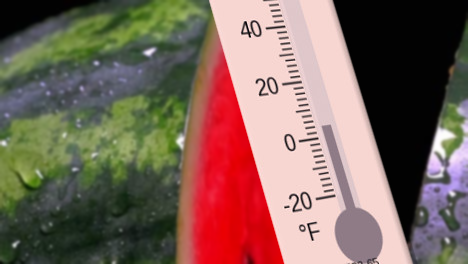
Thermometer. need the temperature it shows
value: 4 °F
